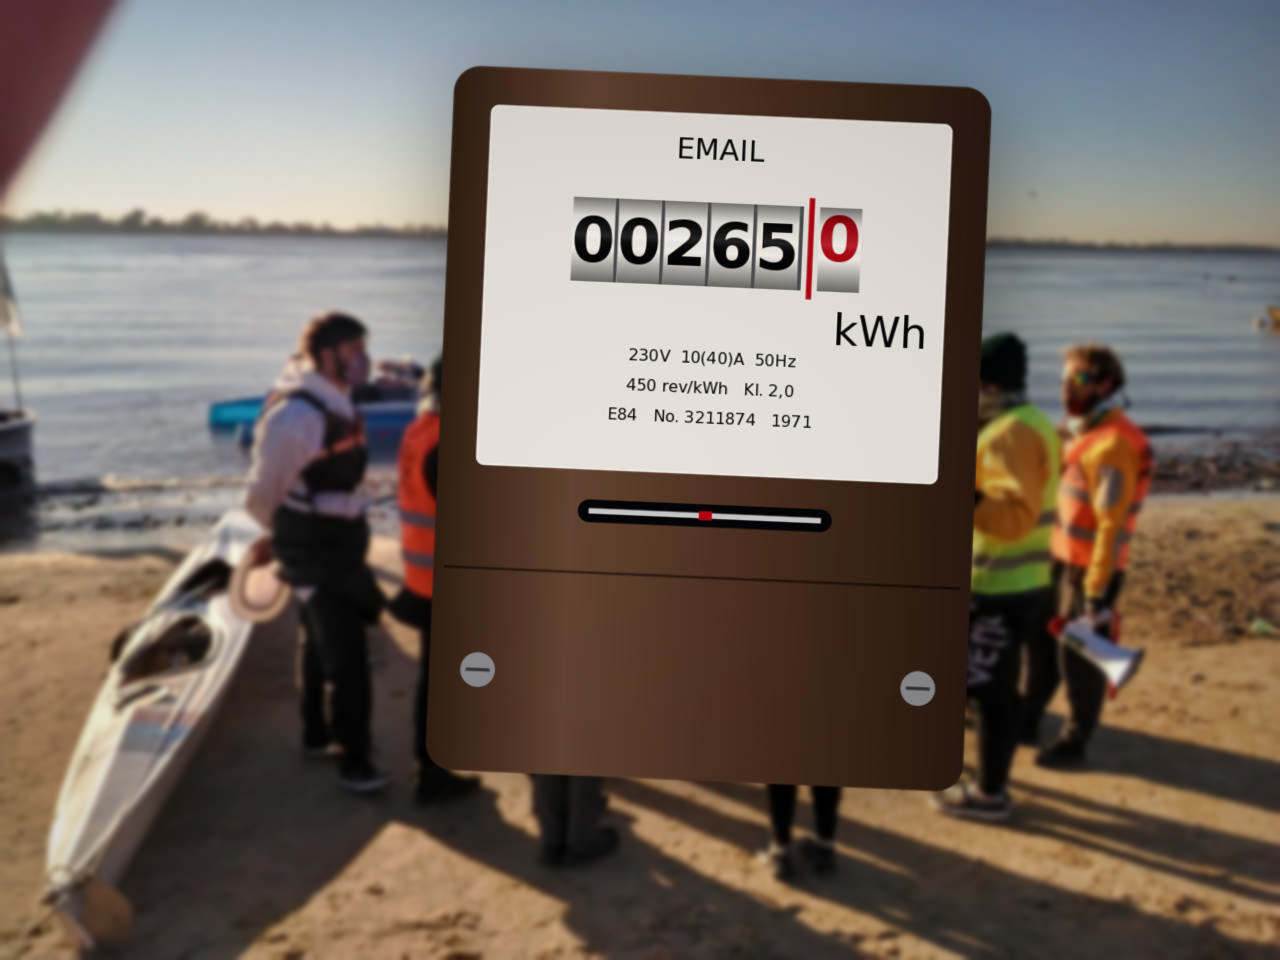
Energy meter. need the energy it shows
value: 265.0 kWh
